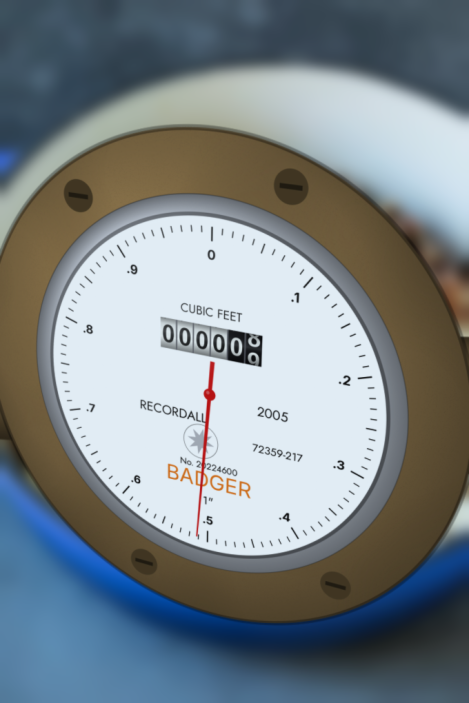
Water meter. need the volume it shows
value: 8.51 ft³
